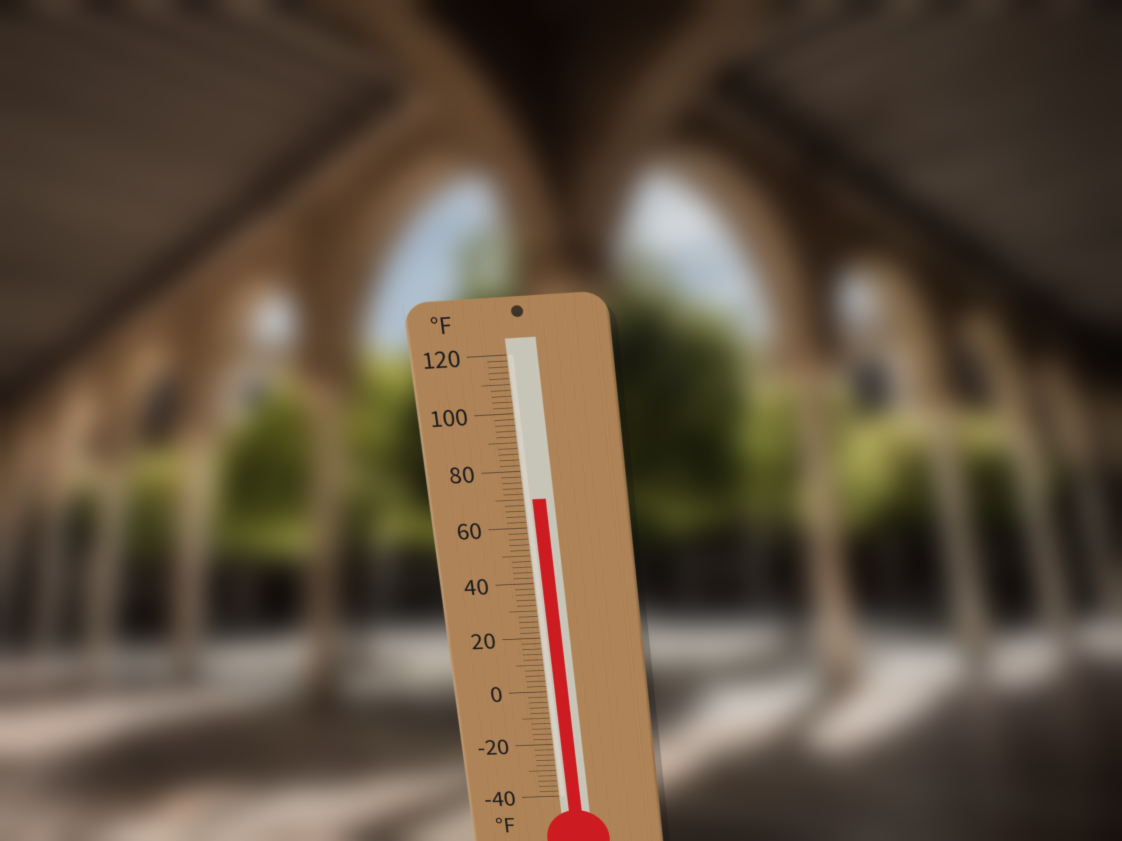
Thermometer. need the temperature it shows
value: 70 °F
